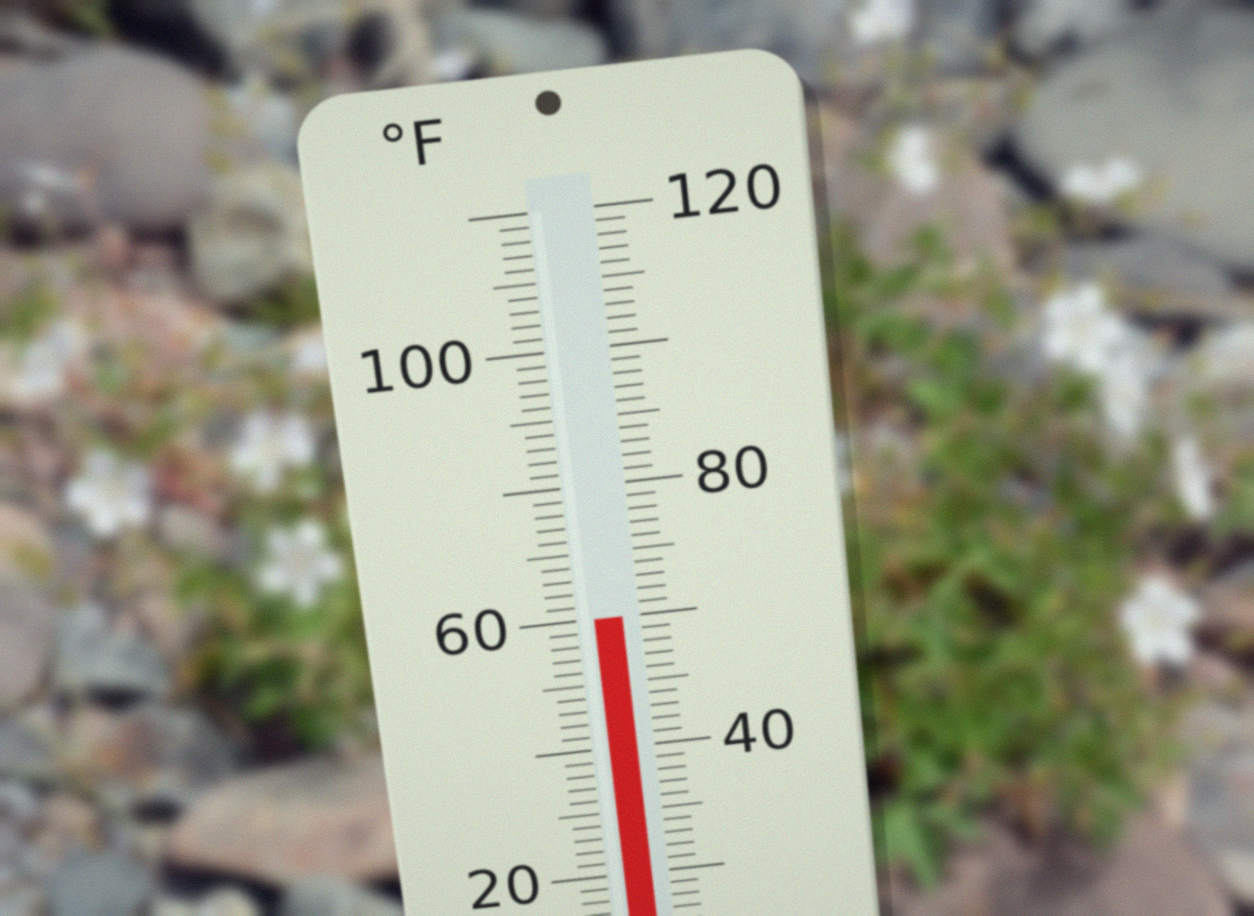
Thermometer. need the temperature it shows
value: 60 °F
